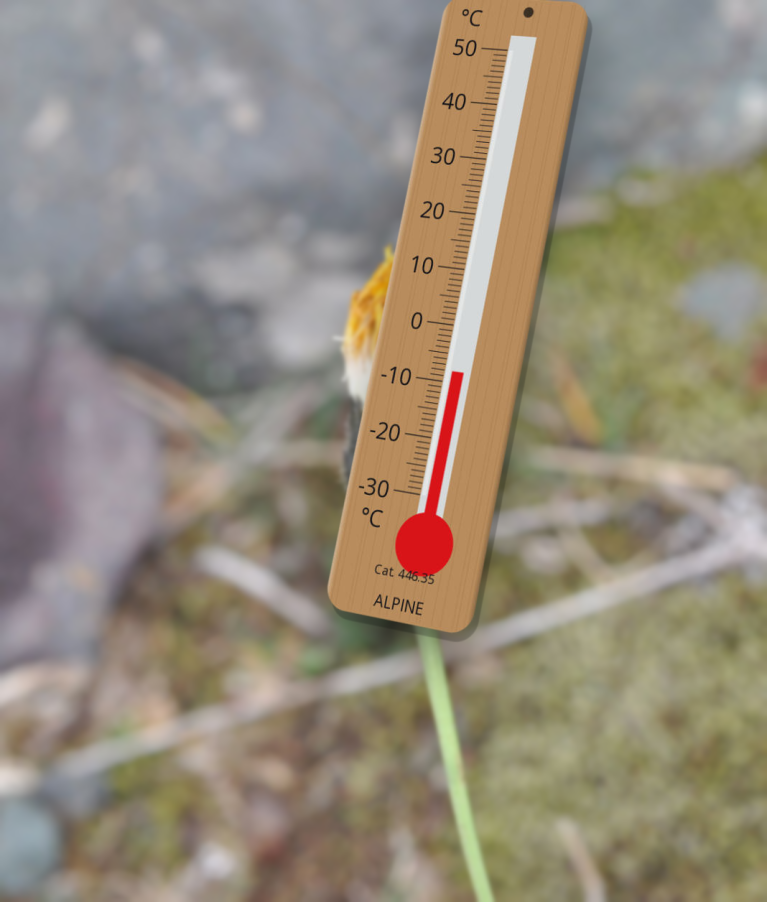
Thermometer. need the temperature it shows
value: -8 °C
